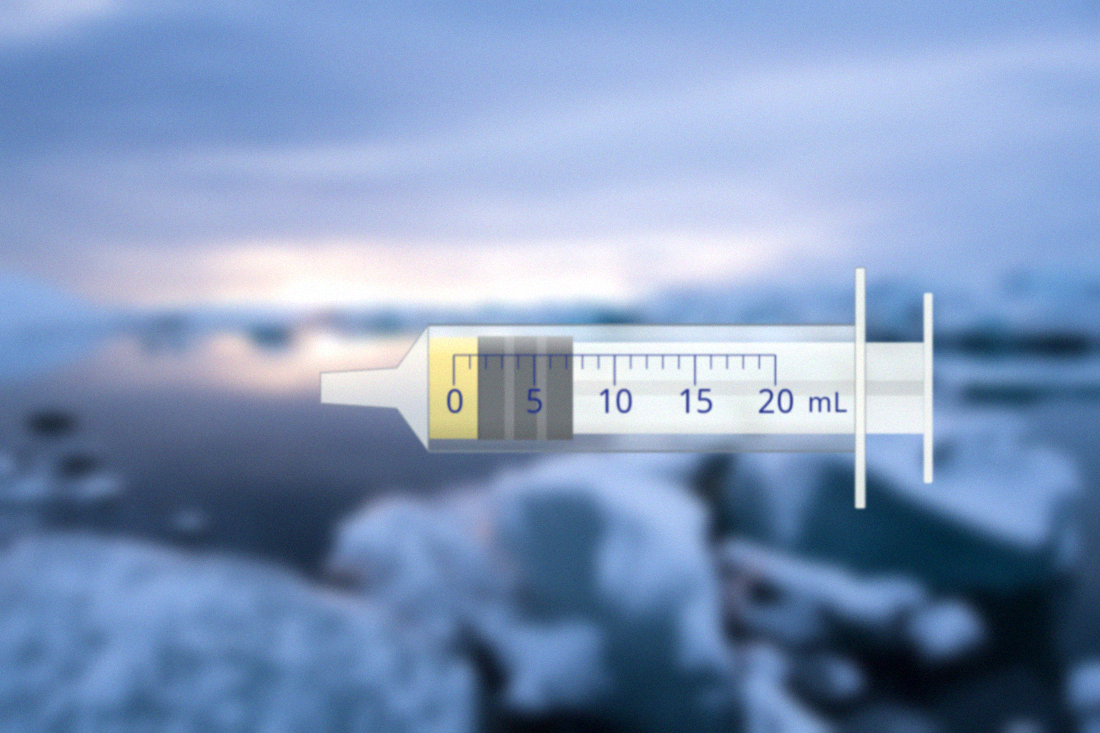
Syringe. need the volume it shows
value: 1.5 mL
